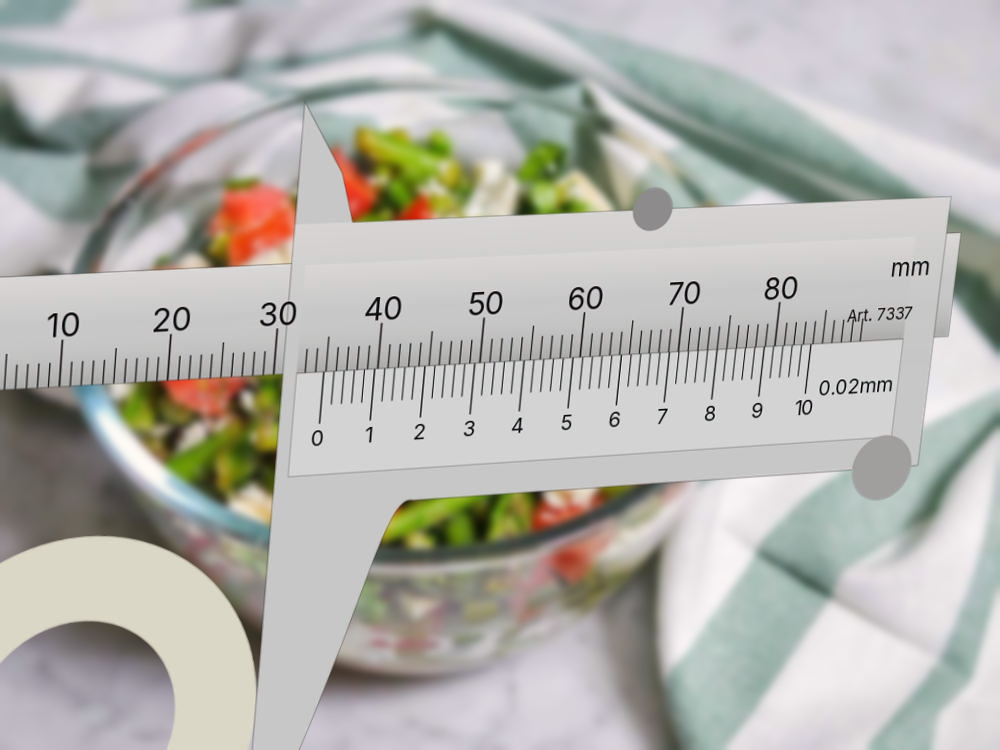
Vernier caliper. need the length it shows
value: 34.8 mm
